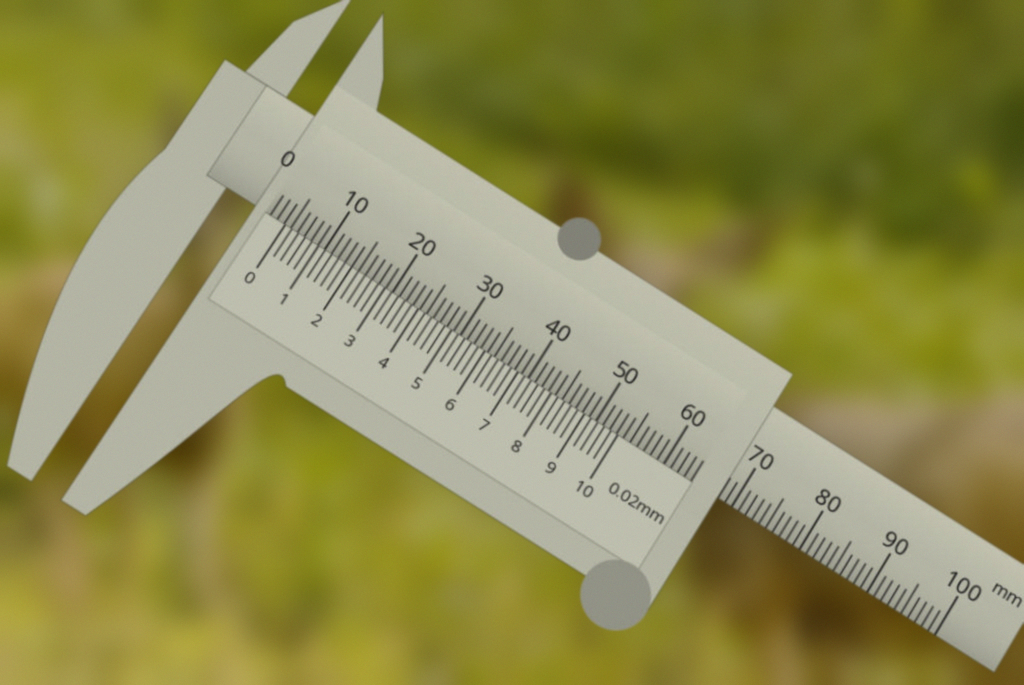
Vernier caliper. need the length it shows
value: 4.2 mm
